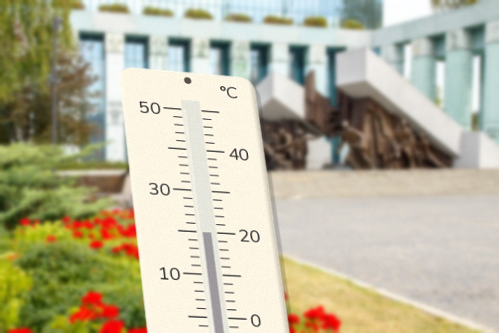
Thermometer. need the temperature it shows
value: 20 °C
